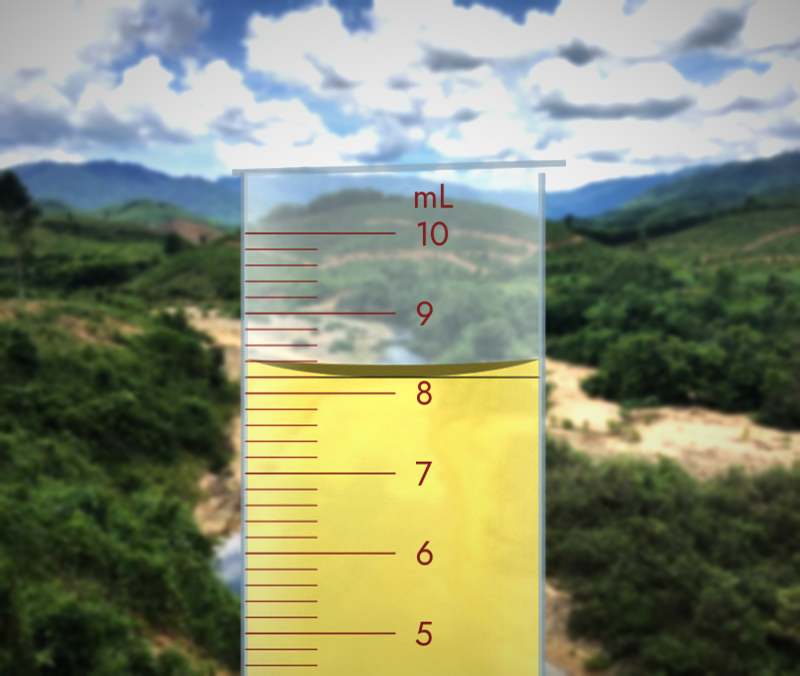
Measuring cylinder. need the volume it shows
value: 8.2 mL
